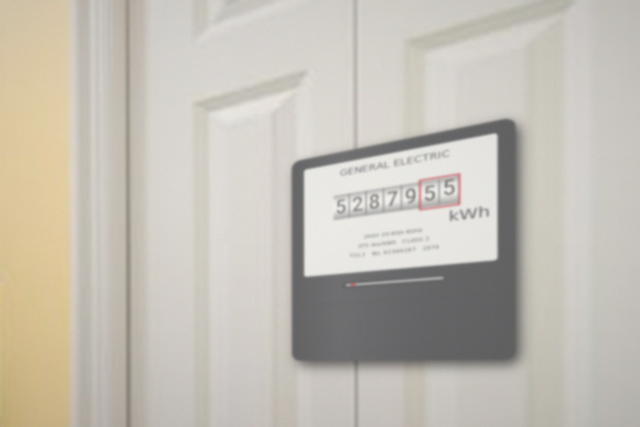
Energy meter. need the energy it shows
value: 52879.55 kWh
